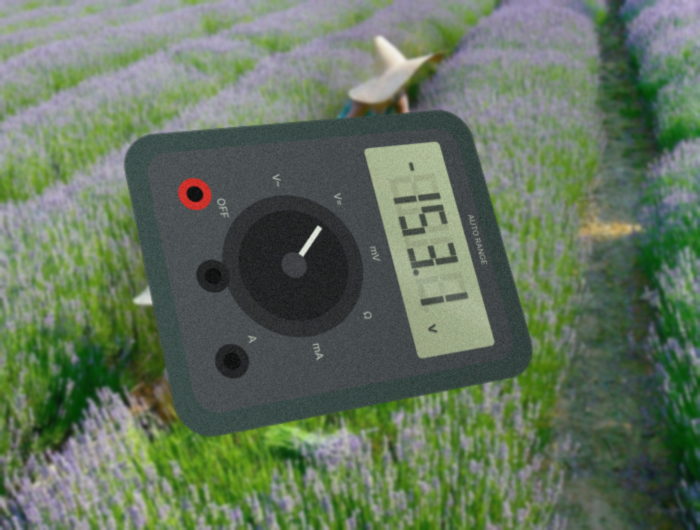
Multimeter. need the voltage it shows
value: -153.1 V
